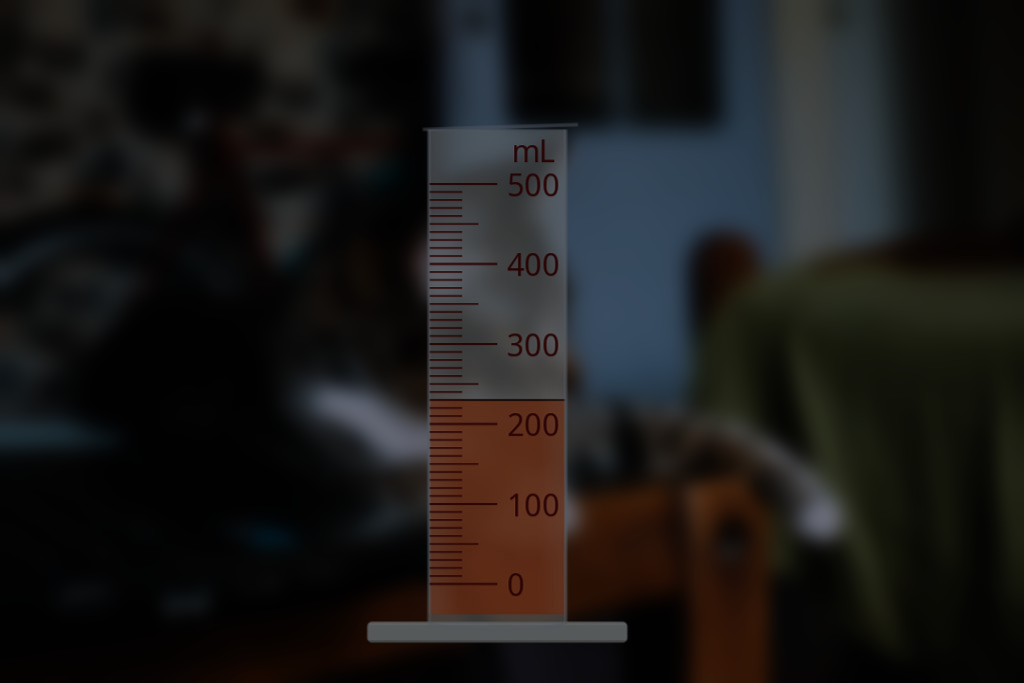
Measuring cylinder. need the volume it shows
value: 230 mL
